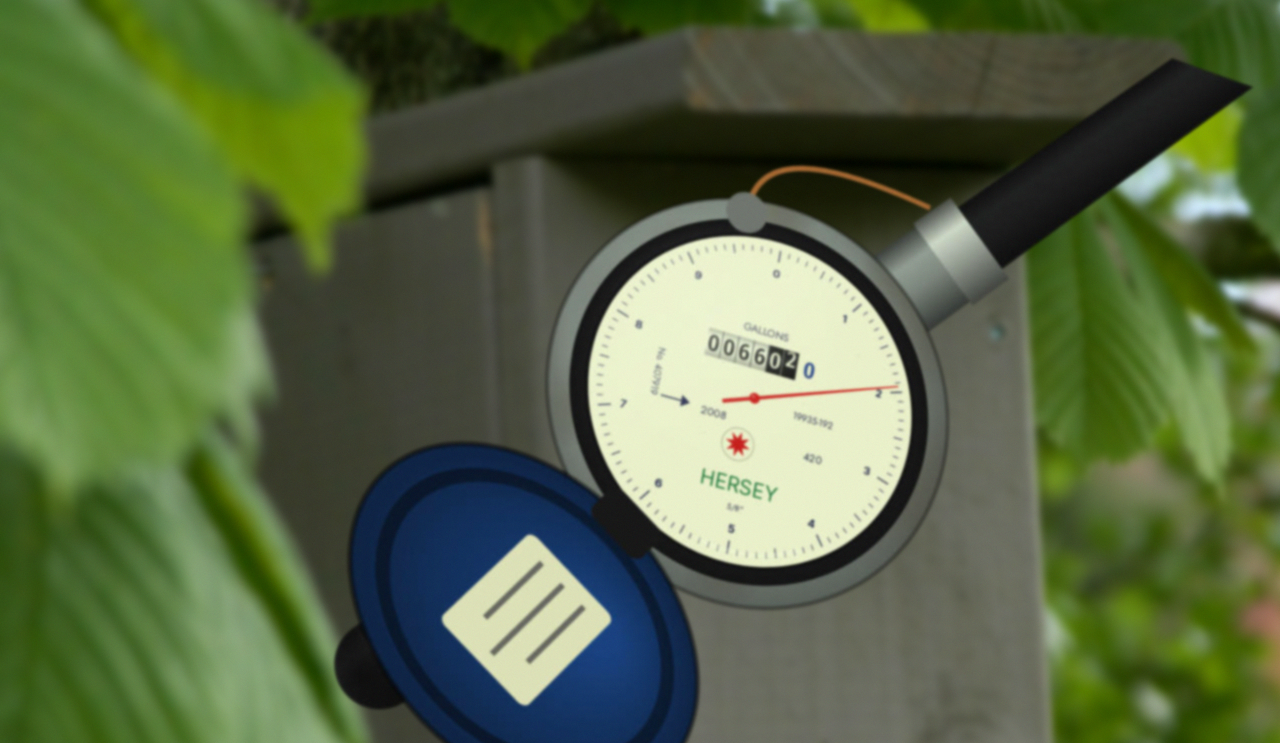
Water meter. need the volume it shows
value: 66021.9 gal
